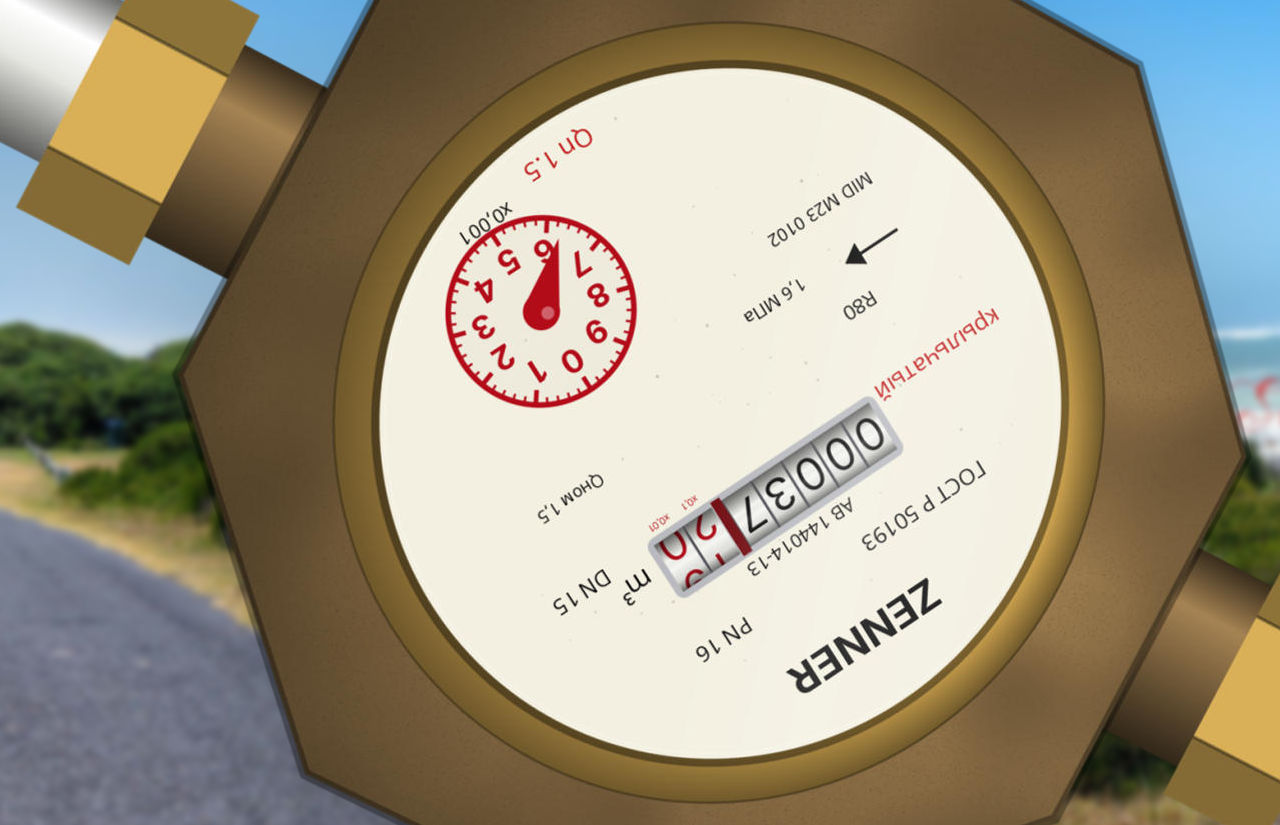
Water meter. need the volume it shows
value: 37.196 m³
